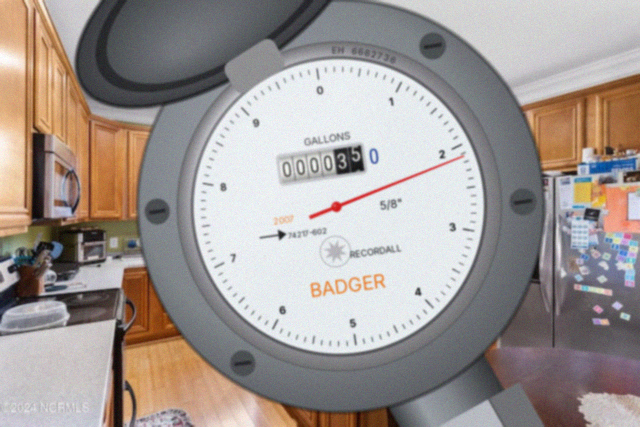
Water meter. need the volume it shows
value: 352.1 gal
